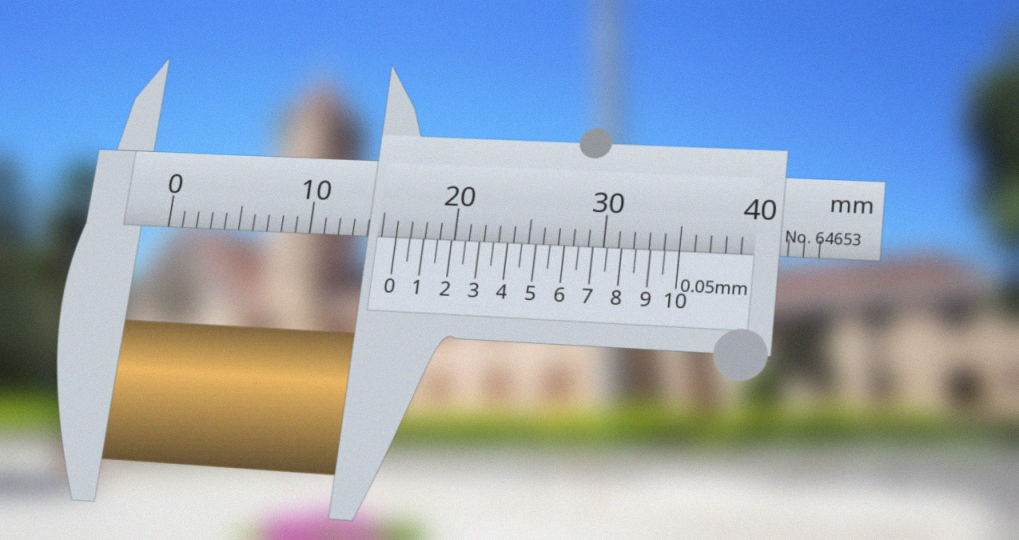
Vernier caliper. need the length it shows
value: 16.0 mm
